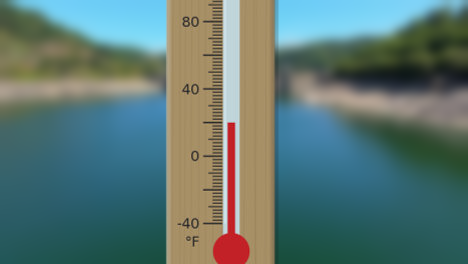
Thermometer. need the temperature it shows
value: 20 °F
